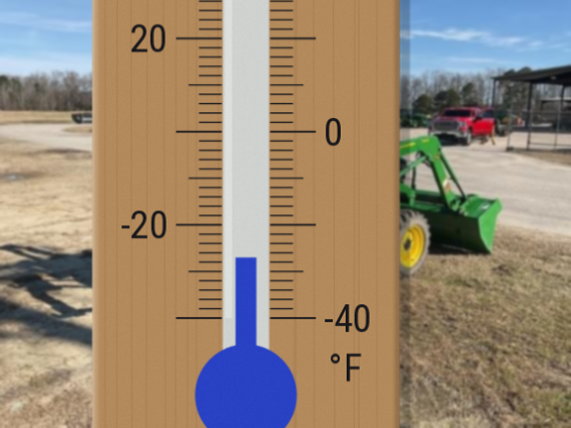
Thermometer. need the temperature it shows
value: -27 °F
